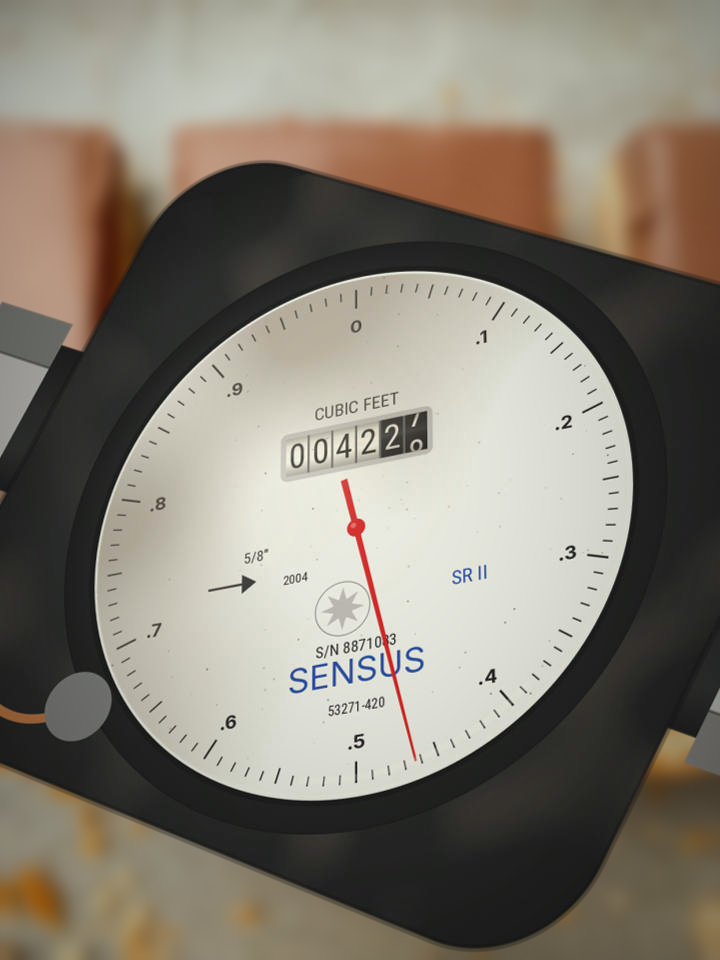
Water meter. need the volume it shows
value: 4227.46 ft³
